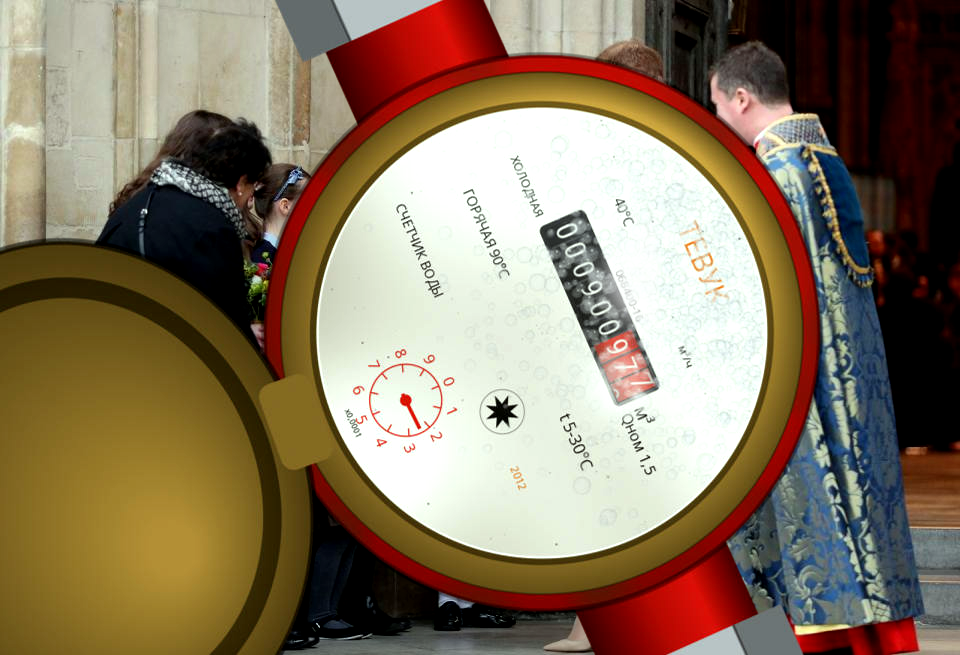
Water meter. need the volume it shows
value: 900.9772 m³
